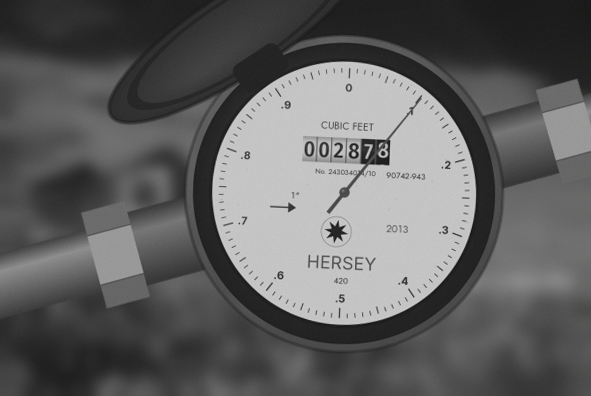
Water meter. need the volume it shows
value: 2878.10 ft³
